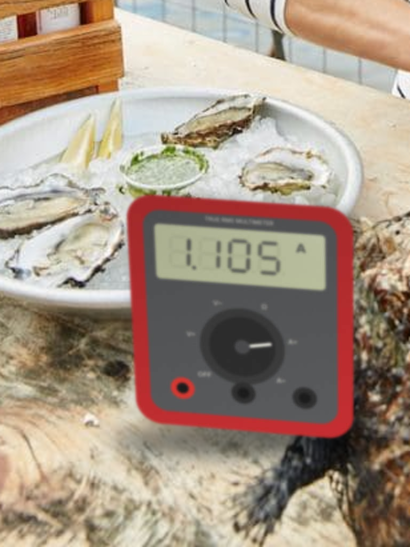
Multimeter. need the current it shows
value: 1.105 A
